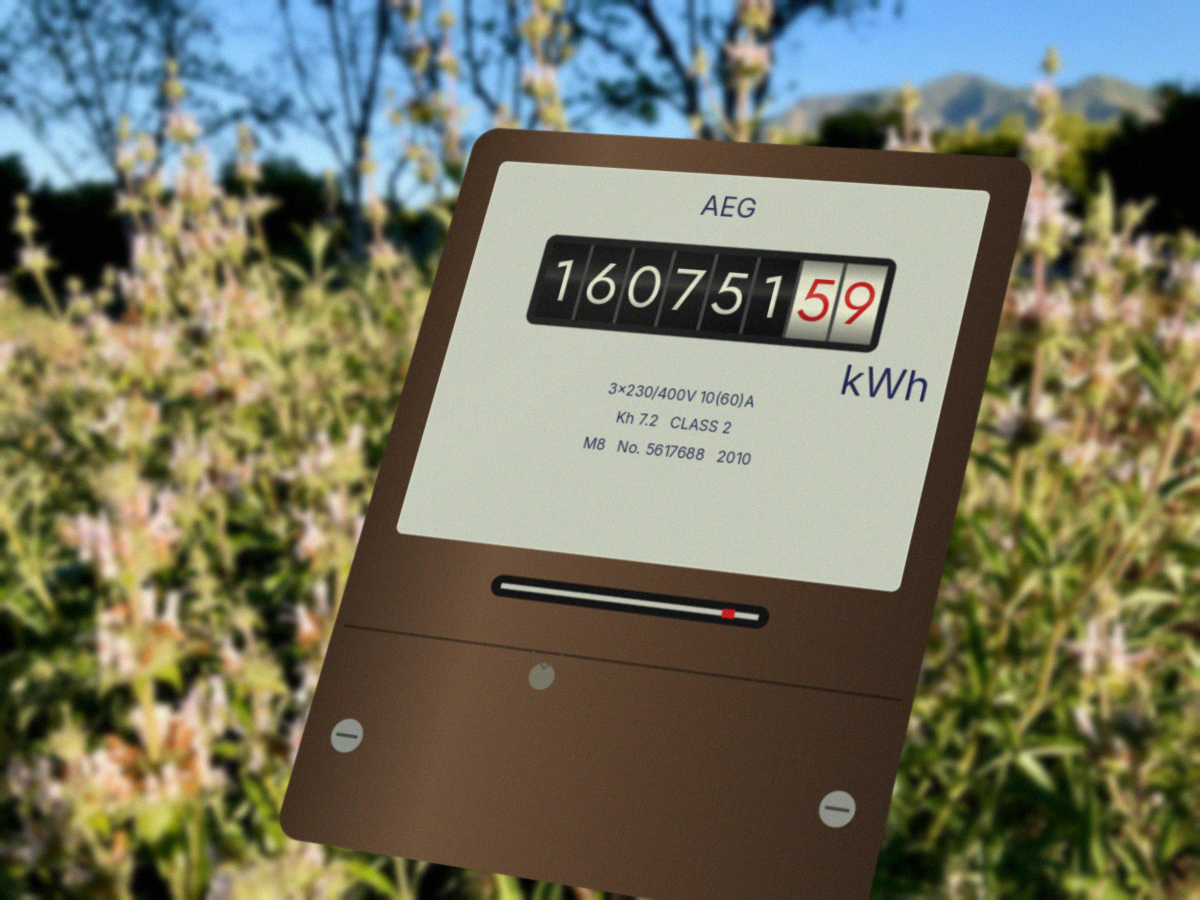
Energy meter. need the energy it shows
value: 160751.59 kWh
